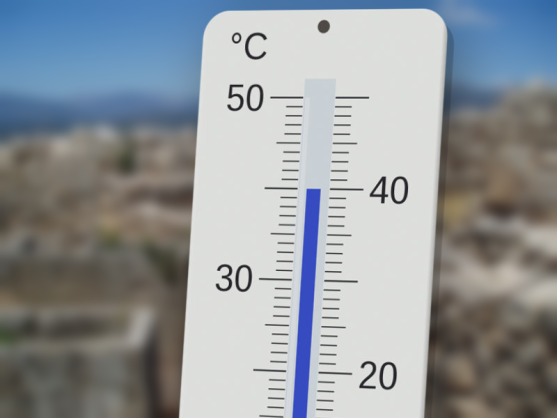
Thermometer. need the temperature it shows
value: 40 °C
